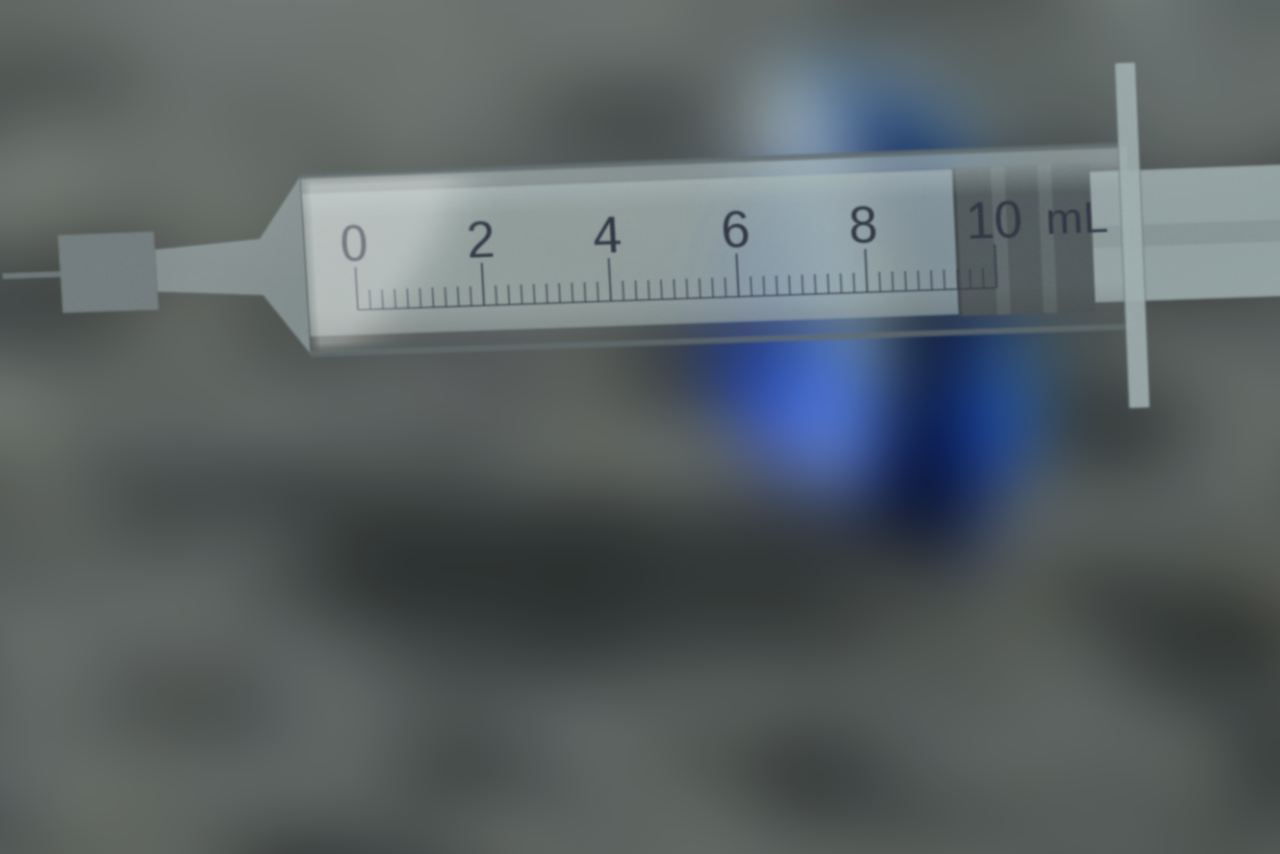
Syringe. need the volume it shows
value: 9.4 mL
